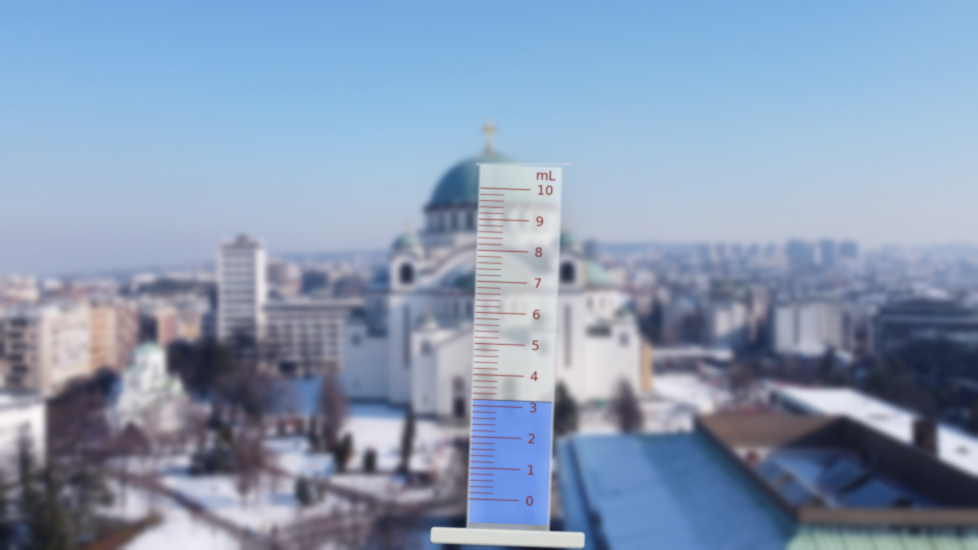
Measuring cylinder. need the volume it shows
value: 3.2 mL
